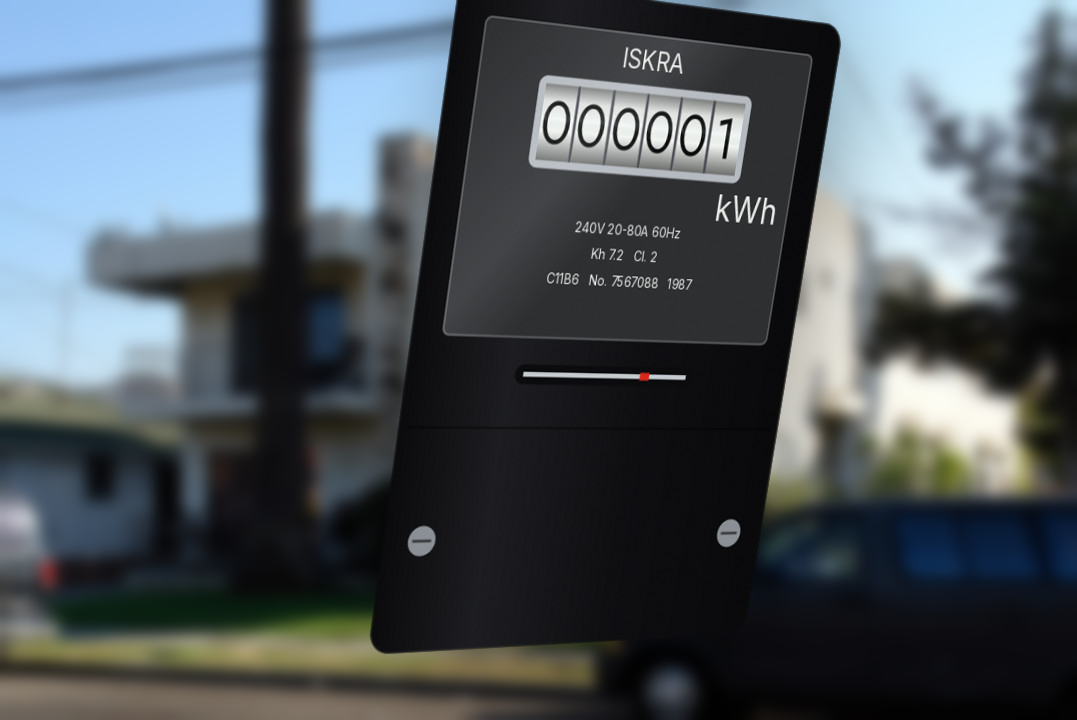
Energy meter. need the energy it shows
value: 1 kWh
